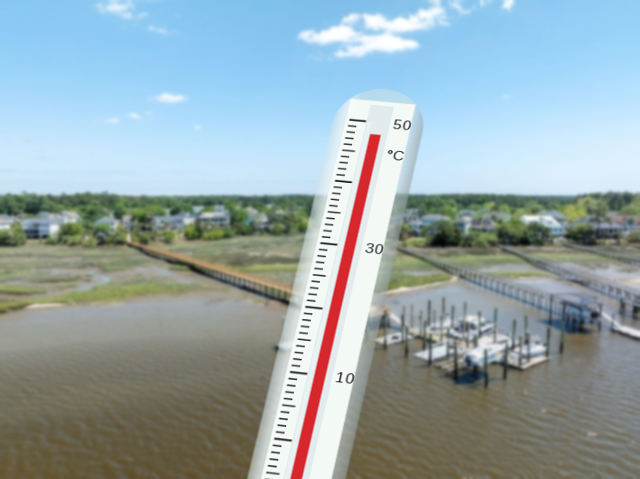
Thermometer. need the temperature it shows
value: 48 °C
